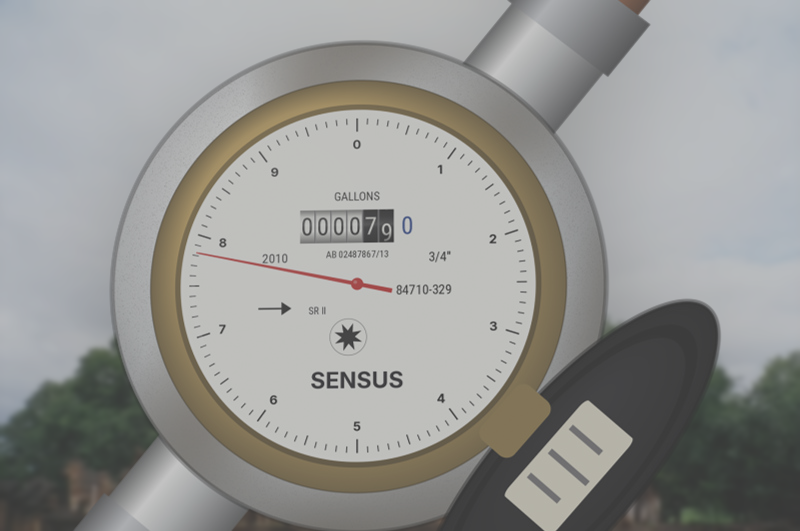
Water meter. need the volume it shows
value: 787.8 gal
